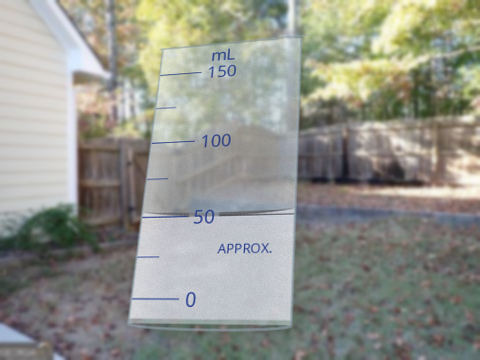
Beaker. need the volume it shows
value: 50 mL
